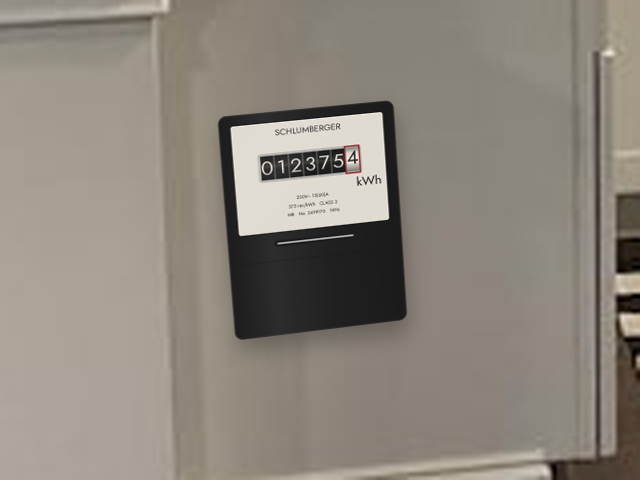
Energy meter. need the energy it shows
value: 12375.4 kWh
